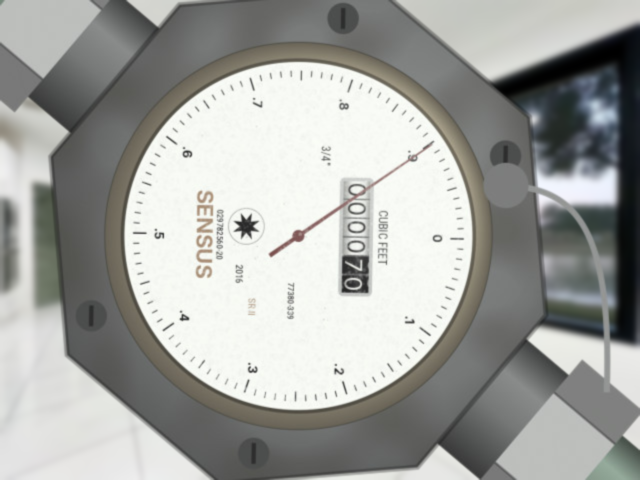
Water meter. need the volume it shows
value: 69.90 ft³
